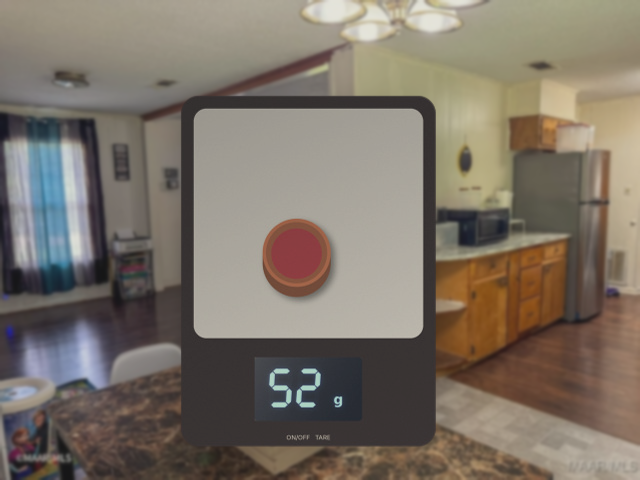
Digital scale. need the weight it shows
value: 52 g
